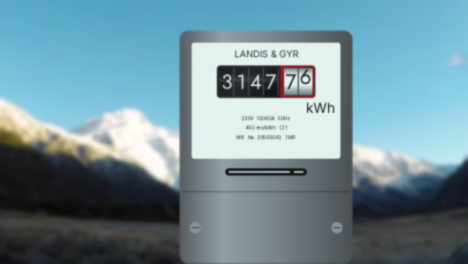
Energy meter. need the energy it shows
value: 3147.76 kWh
